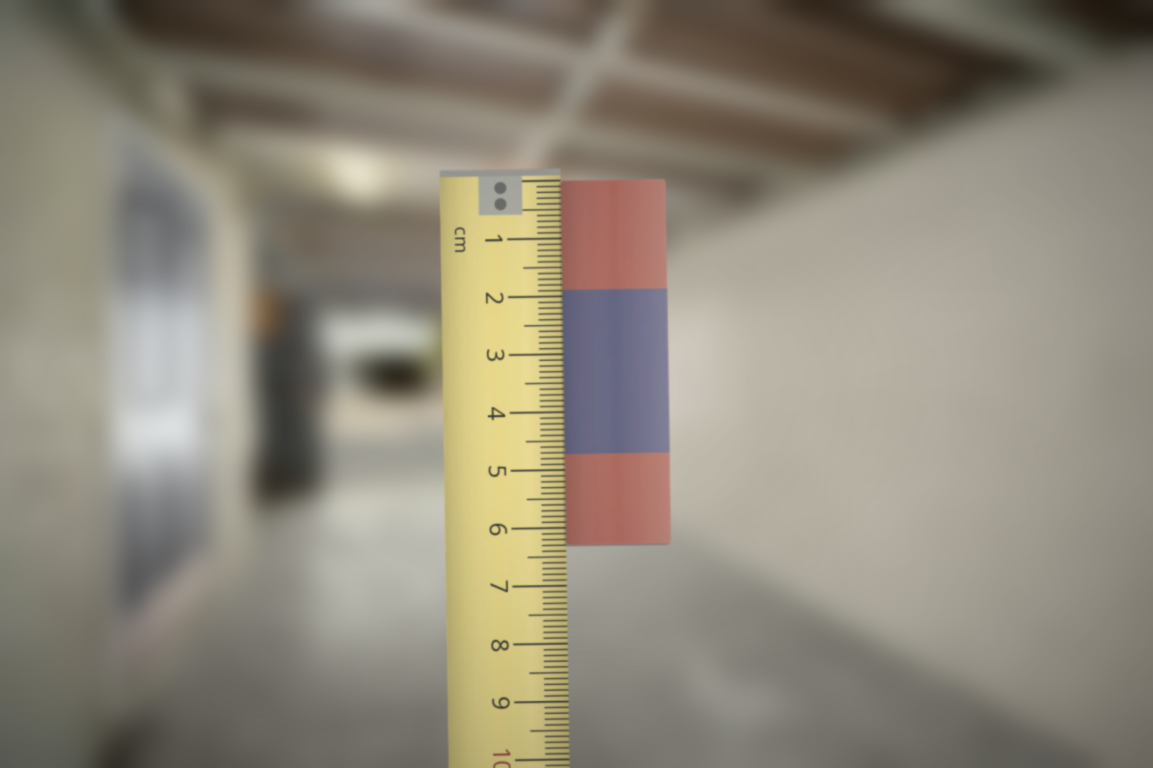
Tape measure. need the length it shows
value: 6.3 cm
